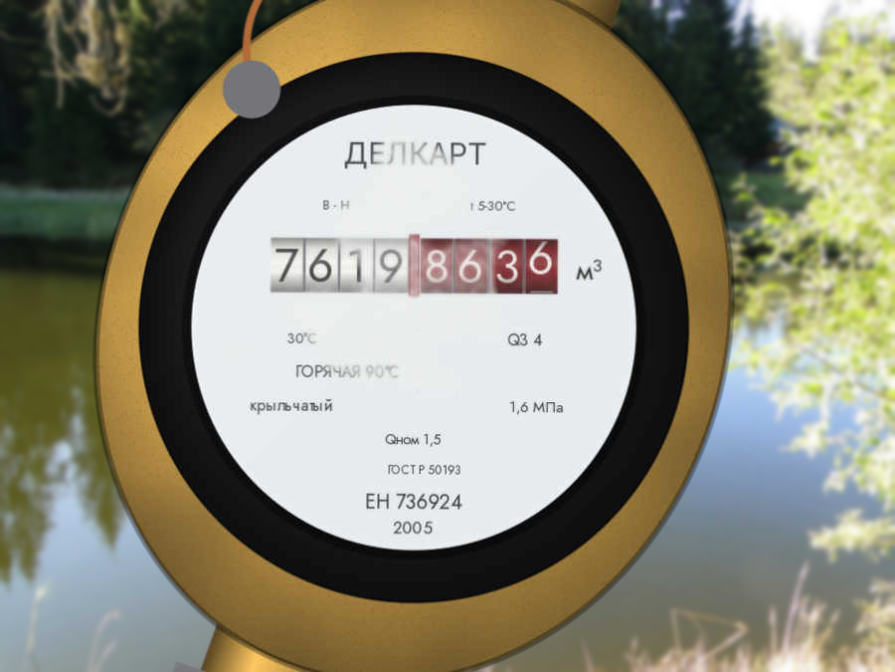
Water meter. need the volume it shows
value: 7619.8636 m³
